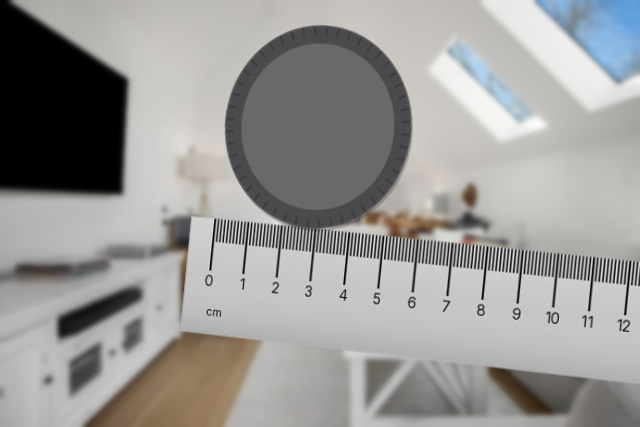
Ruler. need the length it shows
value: 5.5 cm
